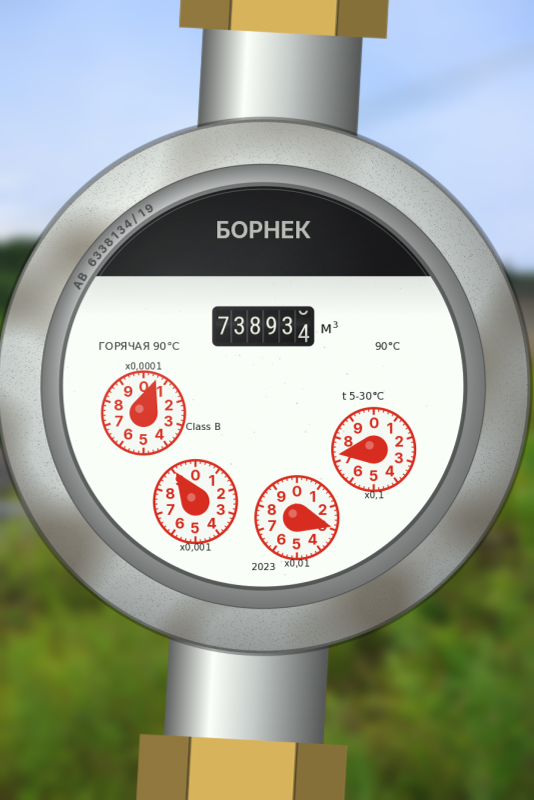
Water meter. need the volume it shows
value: 738933.7290 m³
